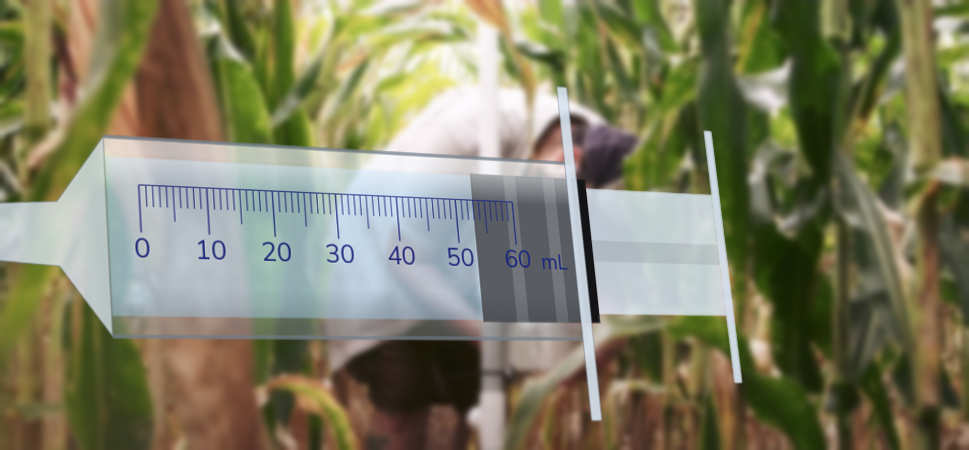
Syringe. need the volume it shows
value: 53 mL
